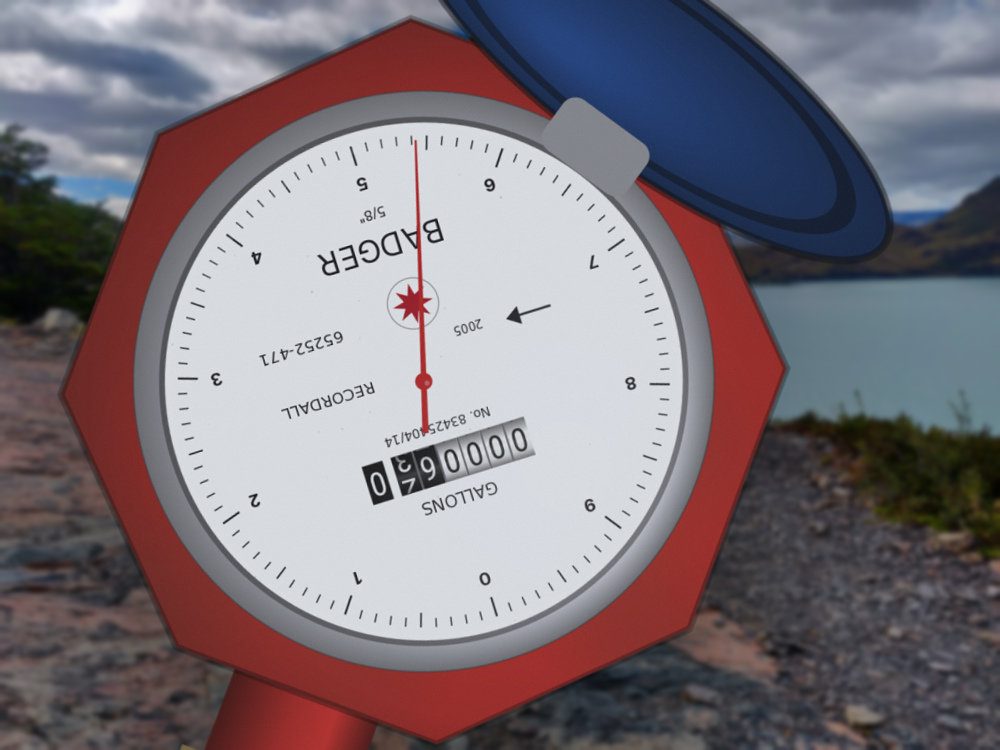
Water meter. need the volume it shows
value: 625.4 gal
